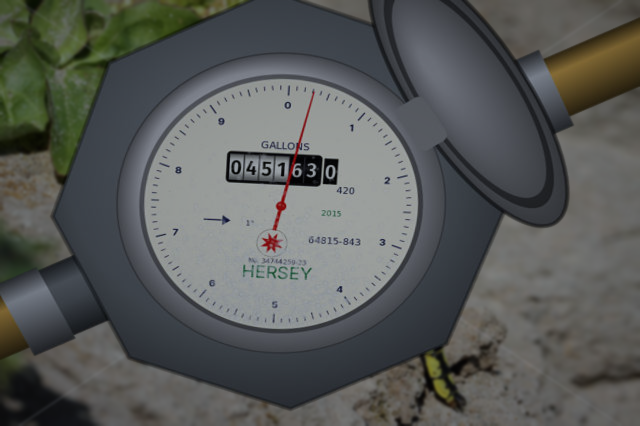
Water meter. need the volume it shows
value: 451630.3 gal
